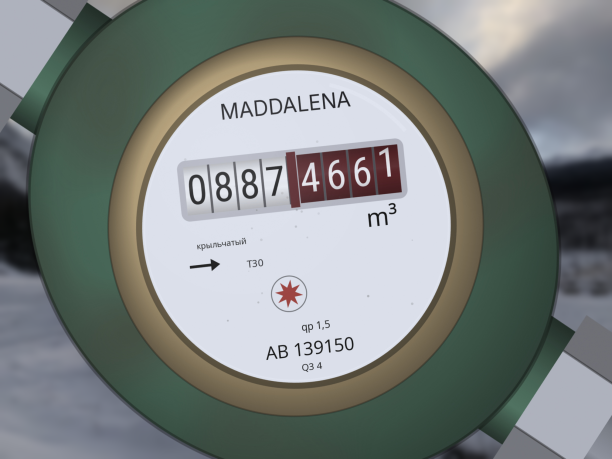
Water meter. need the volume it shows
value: 887.4661 m³
